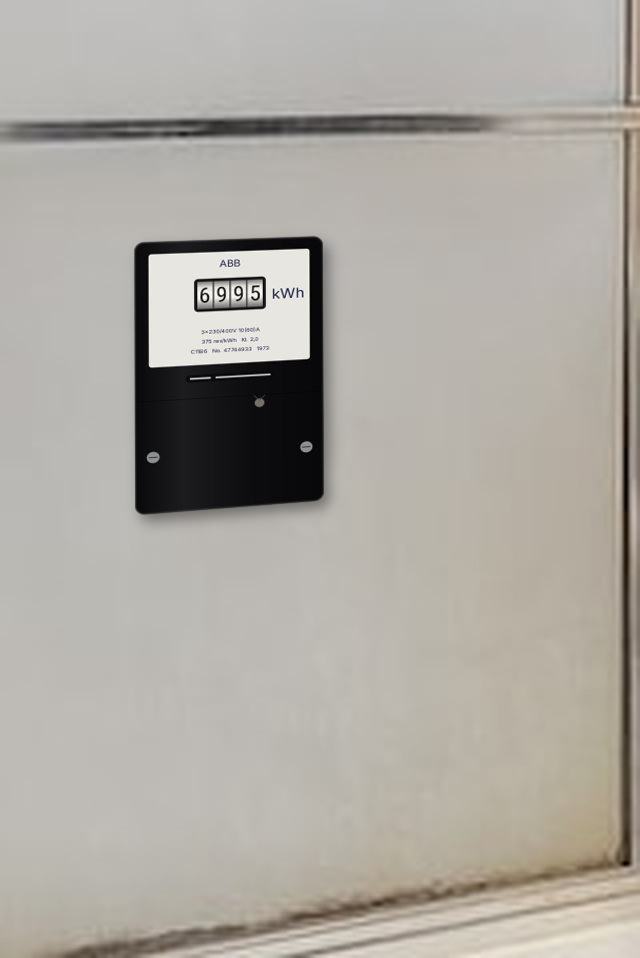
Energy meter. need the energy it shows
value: 6995 kWh
